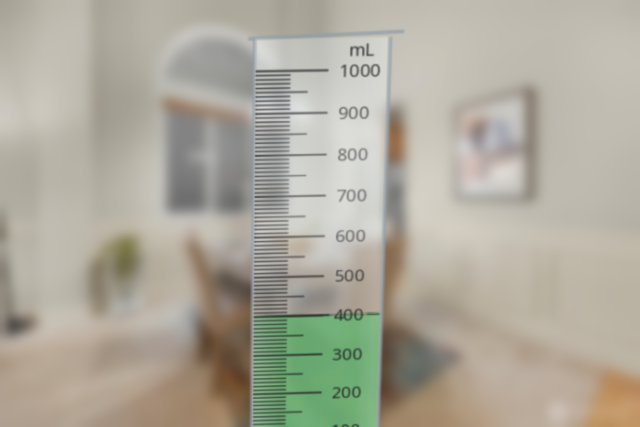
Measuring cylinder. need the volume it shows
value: 400 mL
